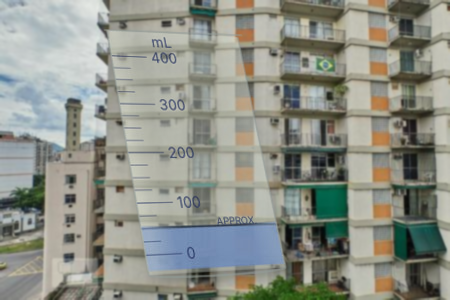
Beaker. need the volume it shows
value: 50 mL
